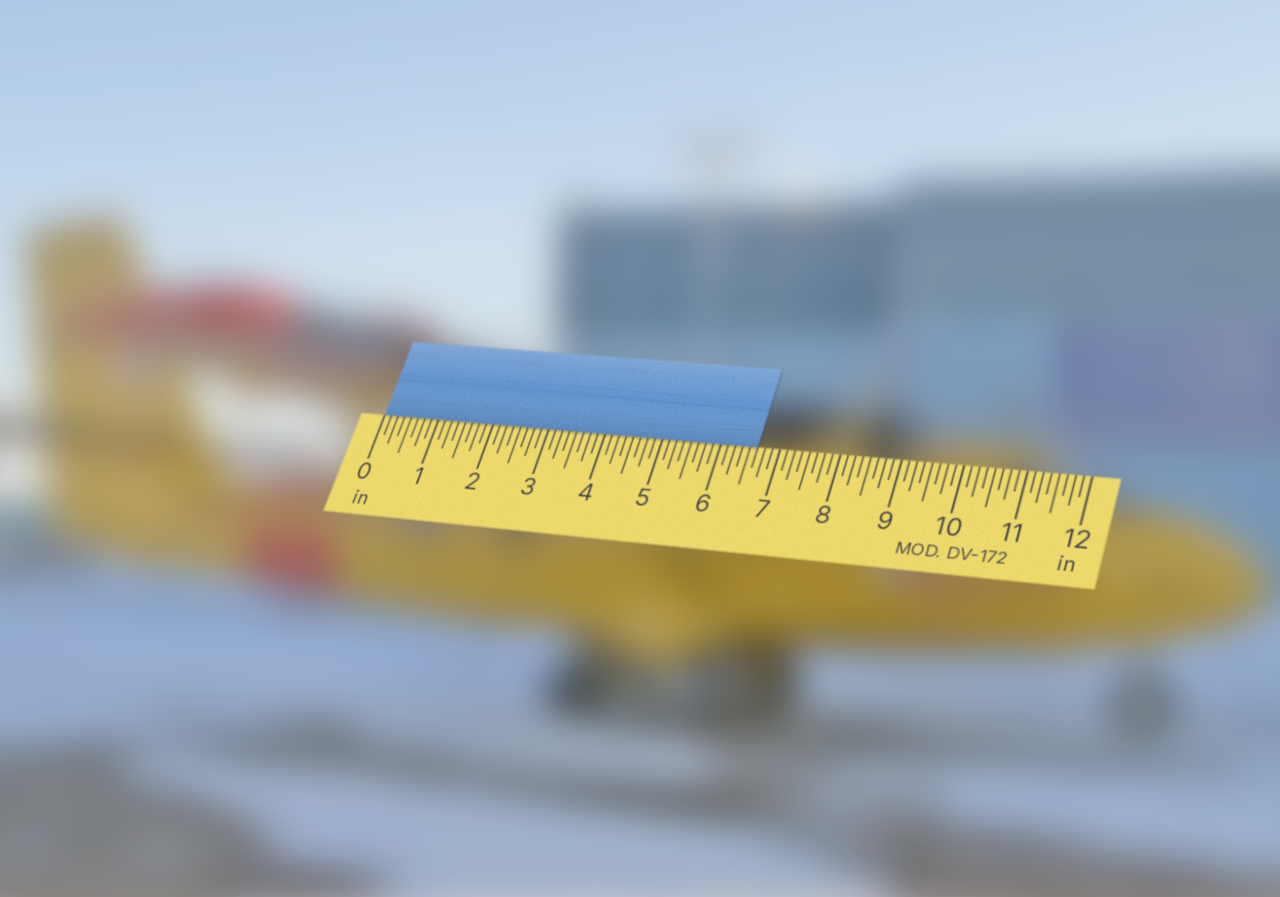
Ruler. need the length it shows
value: 6.625 in
